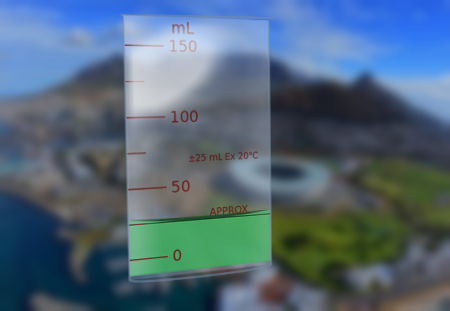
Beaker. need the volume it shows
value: 25 mL
